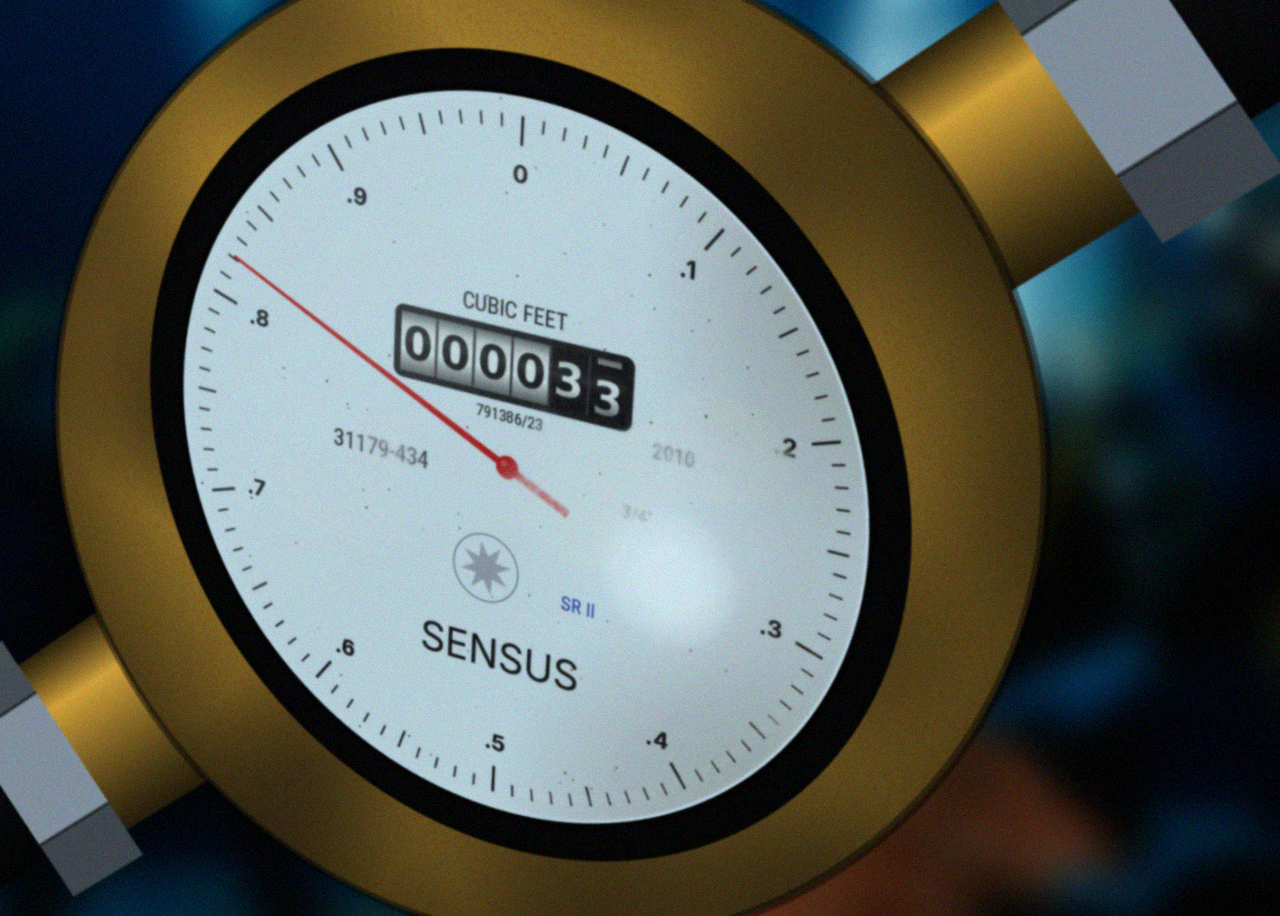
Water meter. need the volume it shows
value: 32.82 ft³
